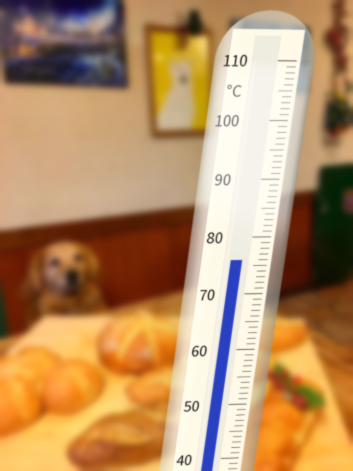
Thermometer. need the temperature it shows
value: 76 °C
